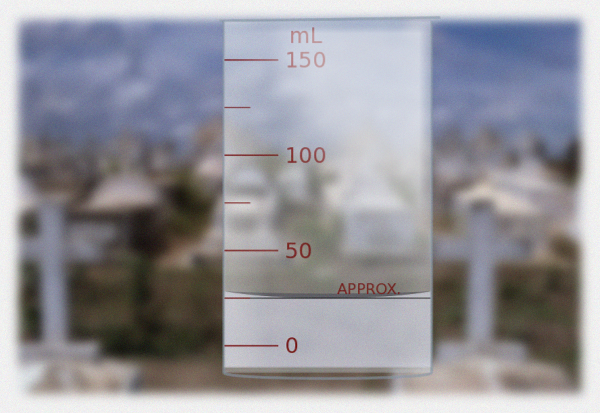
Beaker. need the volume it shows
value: 25 mL
